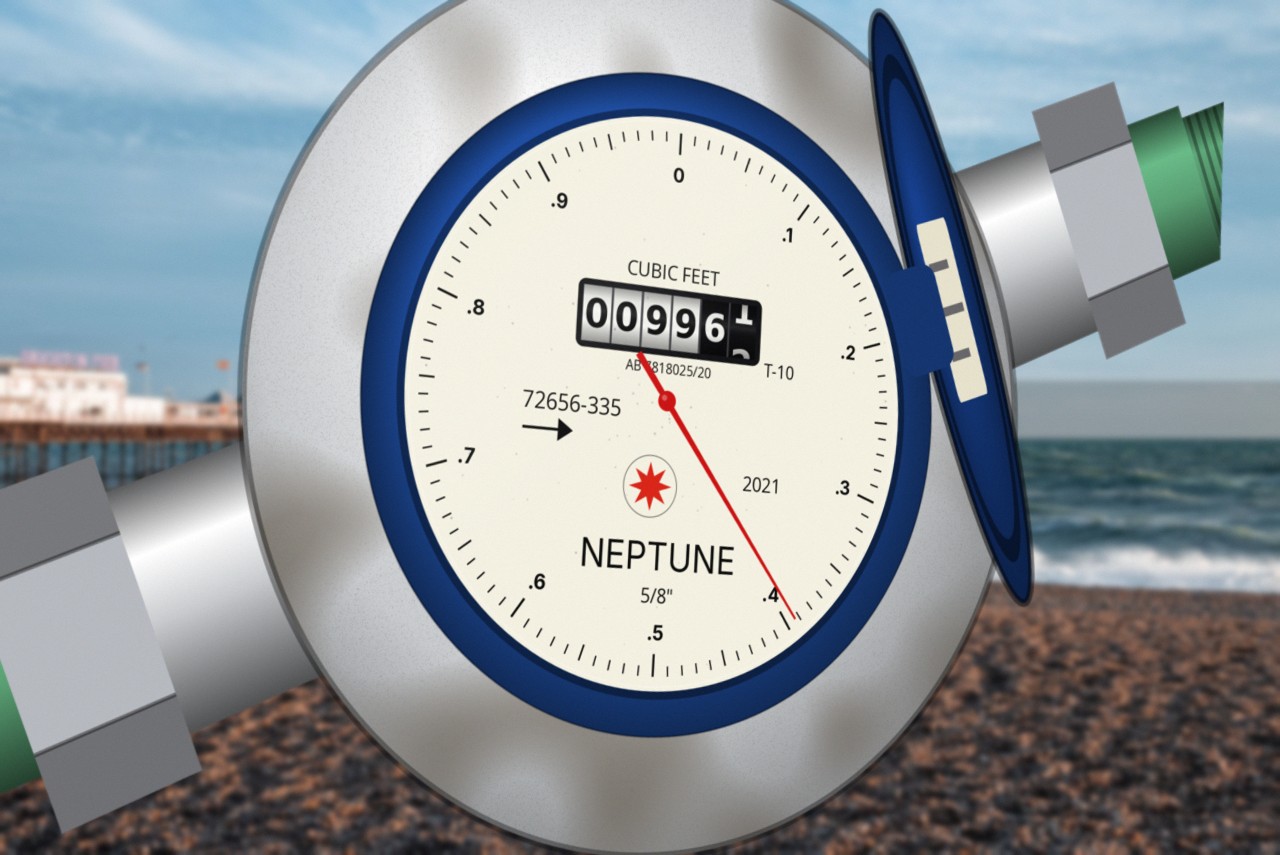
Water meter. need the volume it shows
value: 9961.39 ft³
